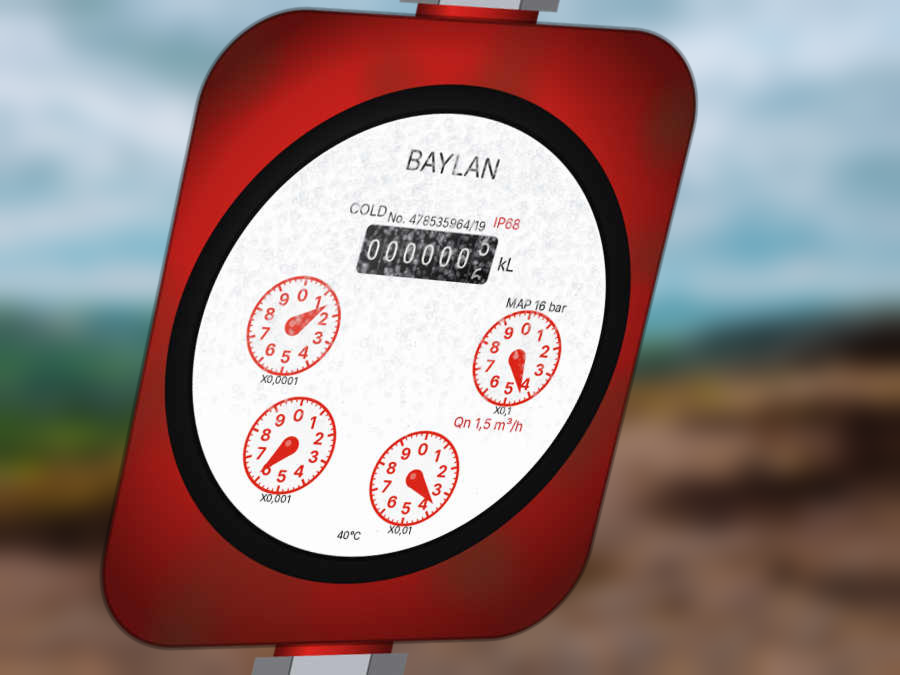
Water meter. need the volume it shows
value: 5.4361 kL
